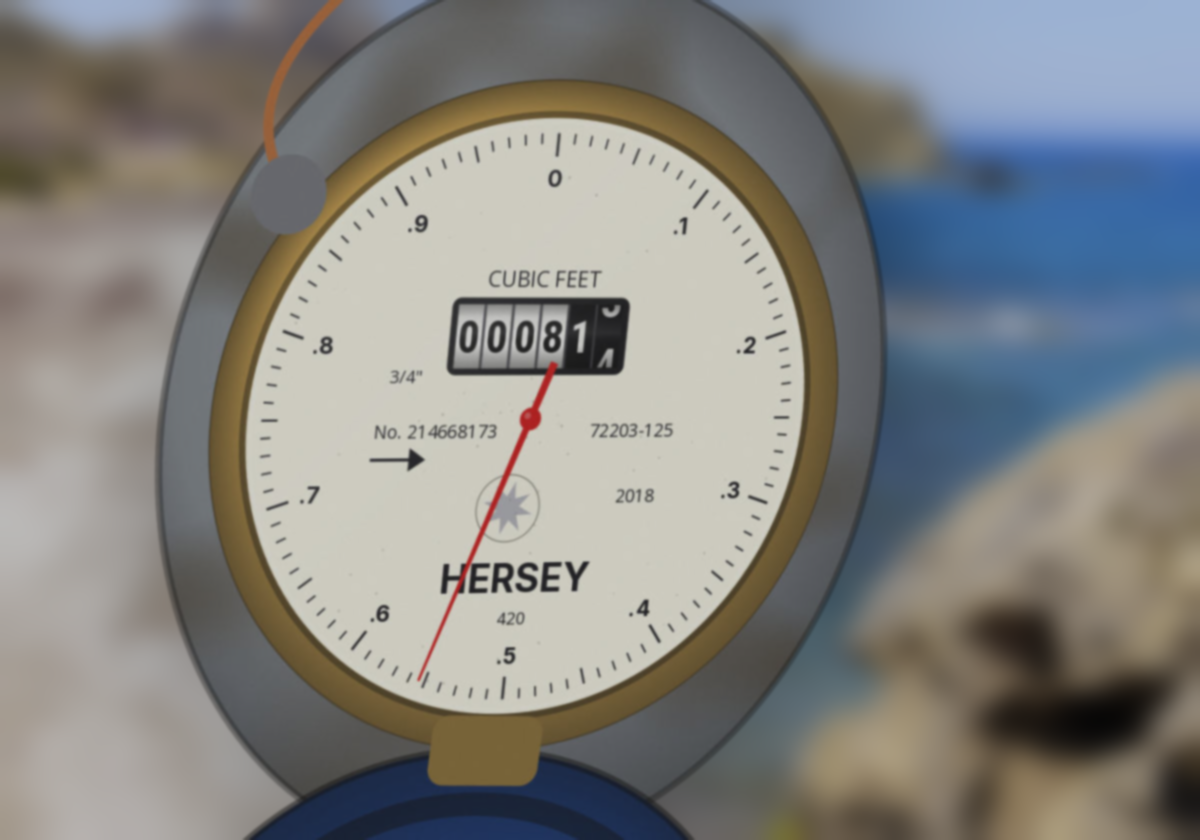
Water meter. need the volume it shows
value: 813.55 ft³
